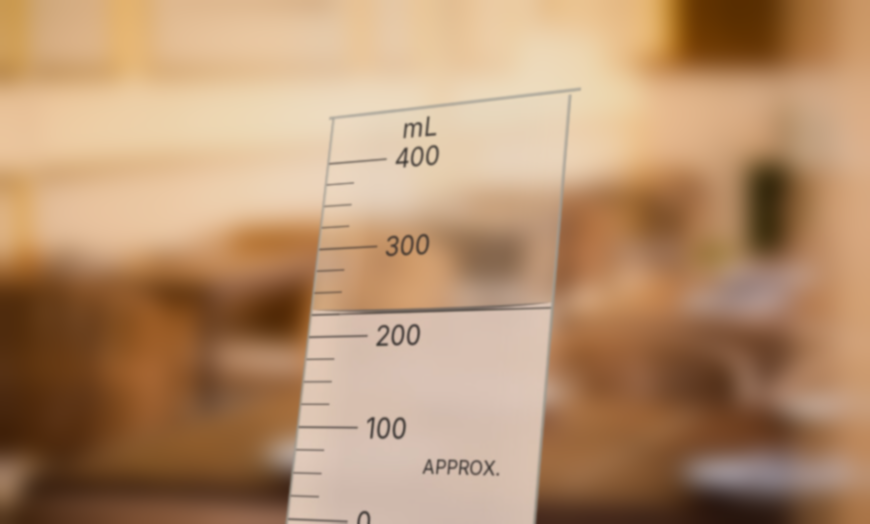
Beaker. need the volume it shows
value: 225 mL
